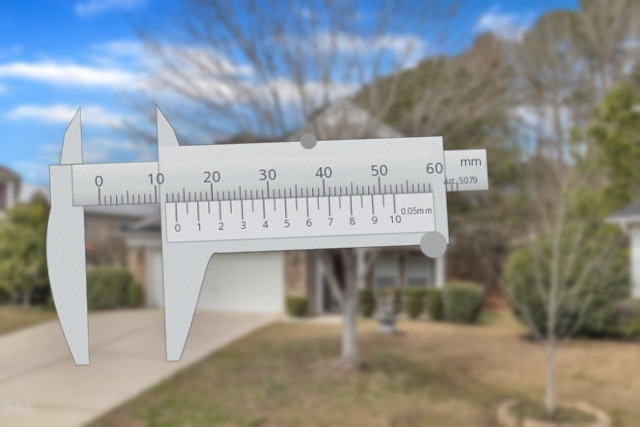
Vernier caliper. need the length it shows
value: 13.5 mm
